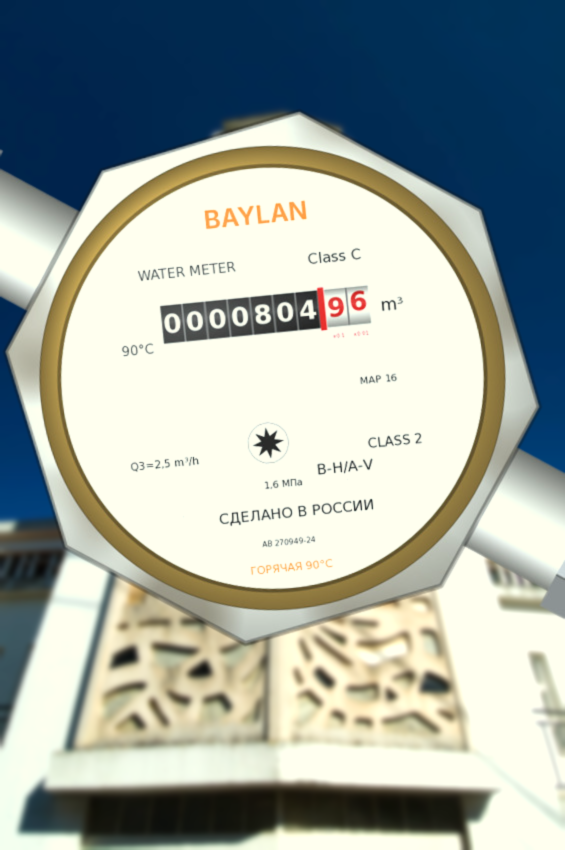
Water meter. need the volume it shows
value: 804.96 m³
